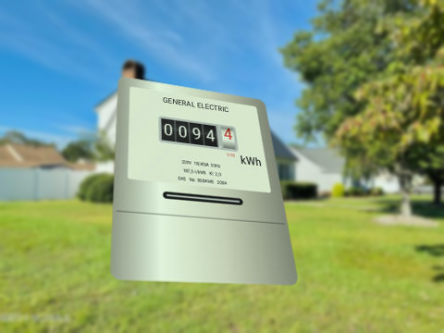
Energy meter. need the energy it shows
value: 94.4 kWh
